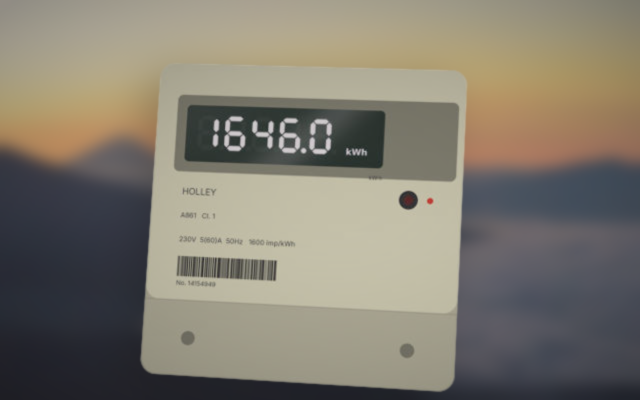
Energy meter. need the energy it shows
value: 1646.0 kWh
